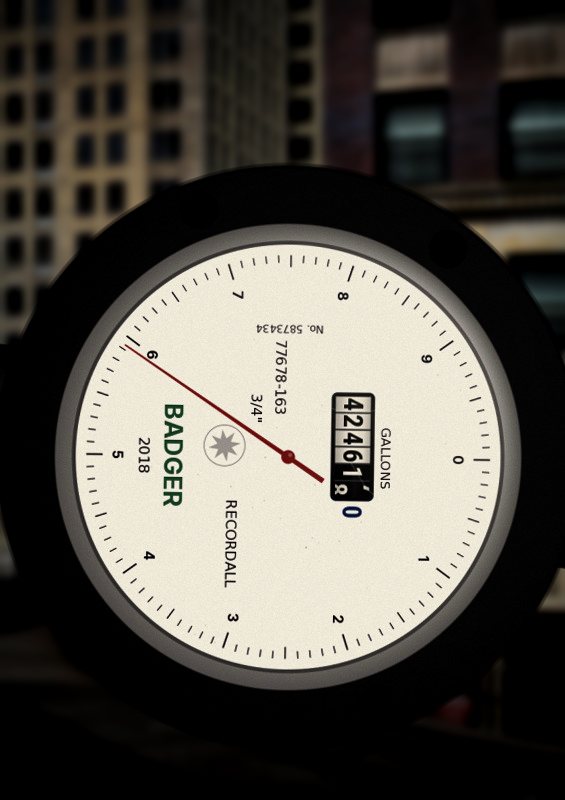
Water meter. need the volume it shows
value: 4246175.9 gal
